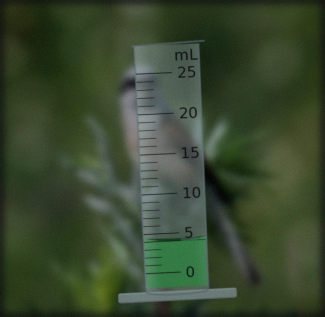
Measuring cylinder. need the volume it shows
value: 4 mL
